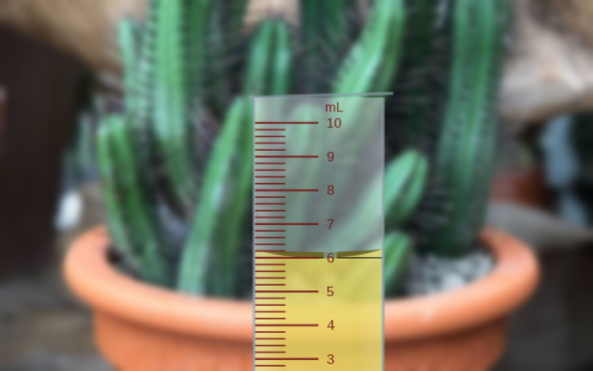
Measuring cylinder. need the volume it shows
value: 6 mL
